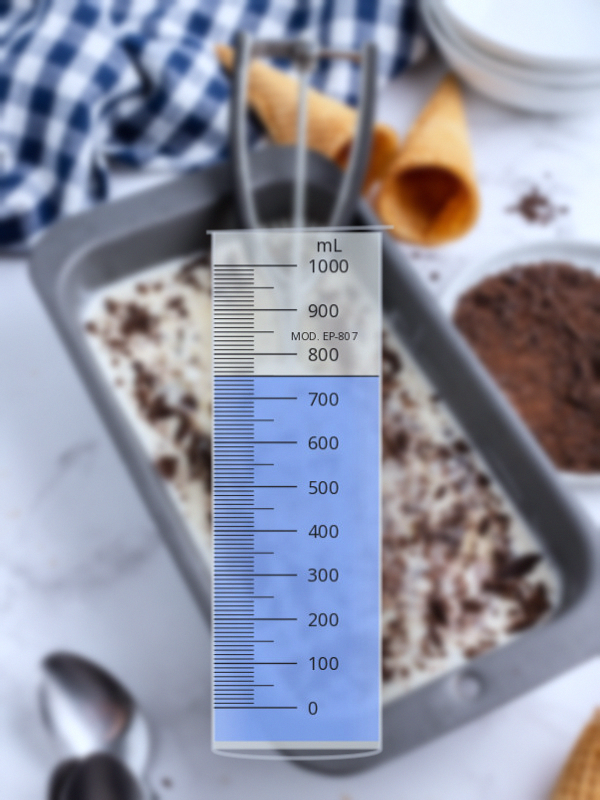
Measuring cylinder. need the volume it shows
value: 750 mL
